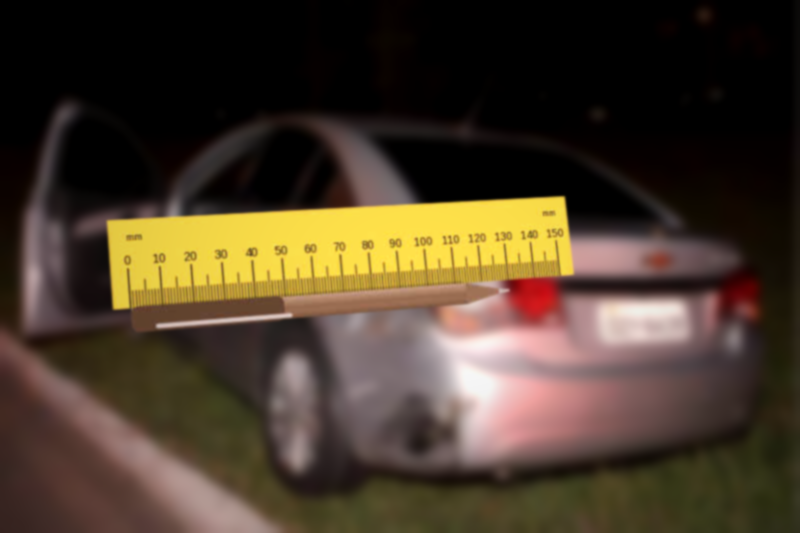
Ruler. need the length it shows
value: 130 mm
